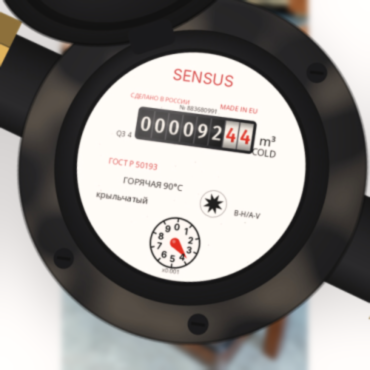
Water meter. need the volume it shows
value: 92.443 m³
